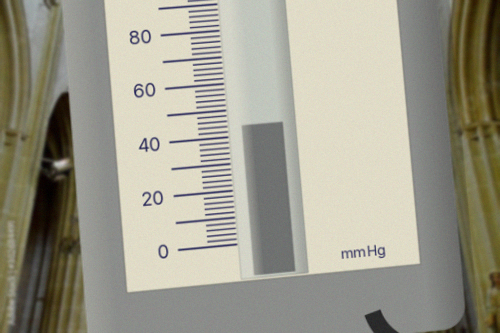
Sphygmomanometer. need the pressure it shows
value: 44 mmHg
